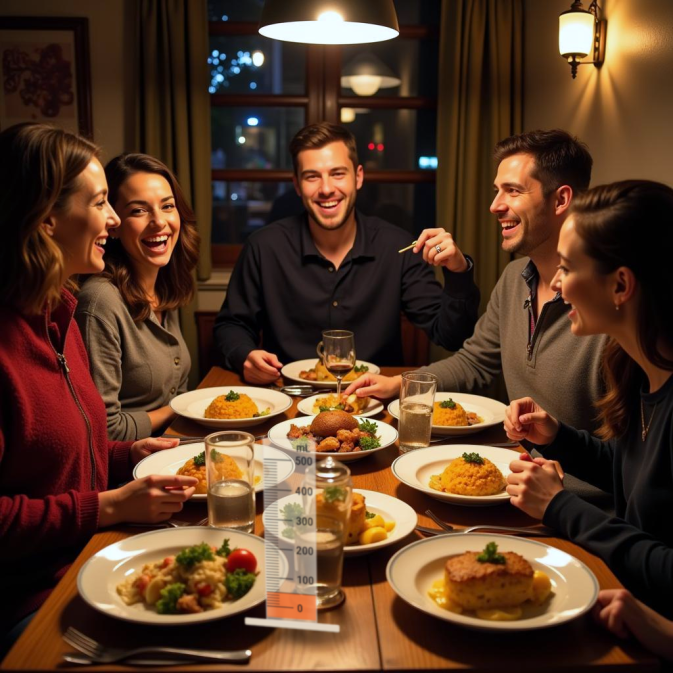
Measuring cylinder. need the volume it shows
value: 50 mL
